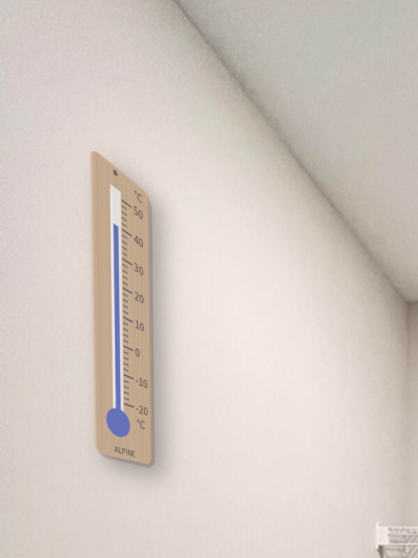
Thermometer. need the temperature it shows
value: 40 °C
